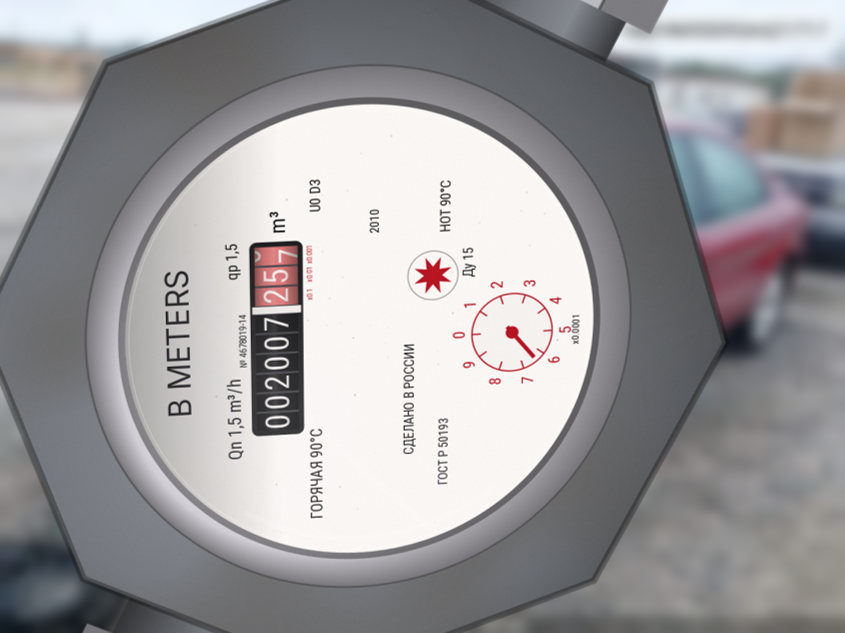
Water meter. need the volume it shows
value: 2007.2566 m³
